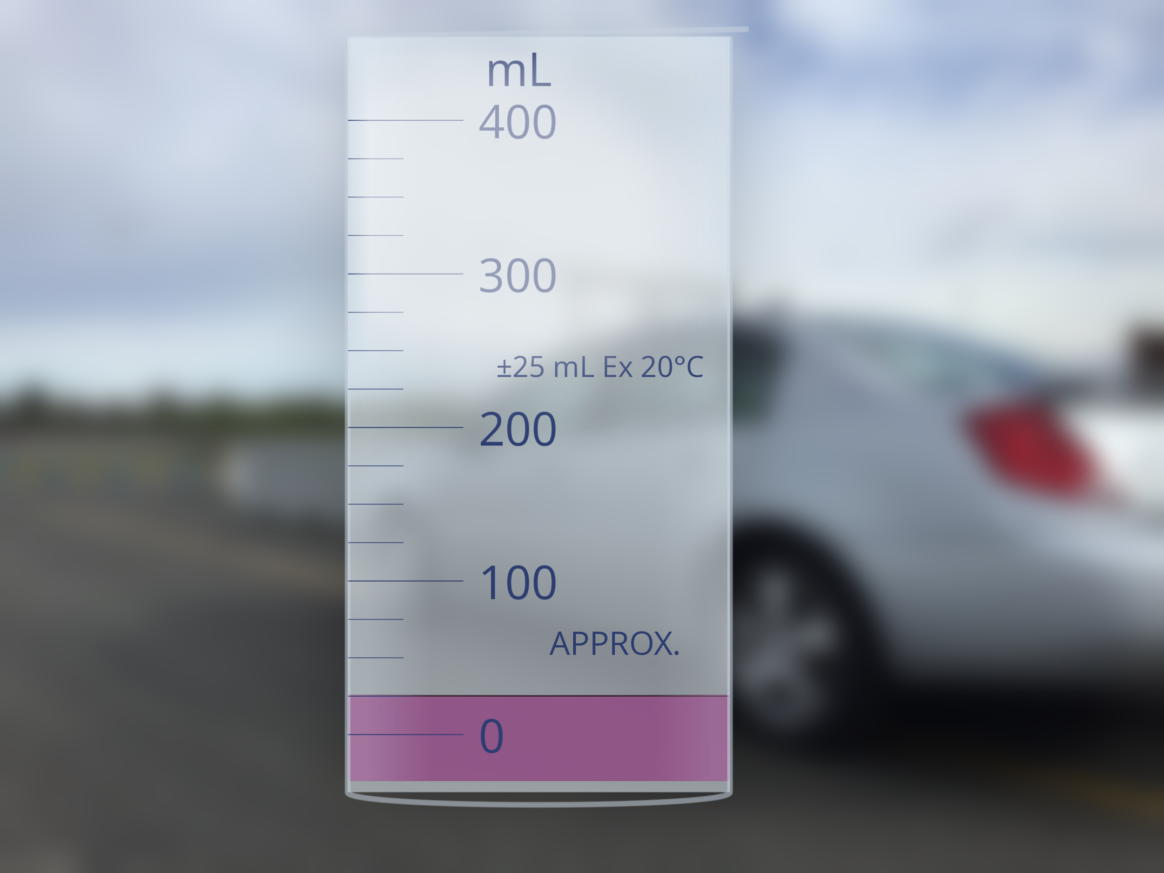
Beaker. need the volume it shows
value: 25 mL
